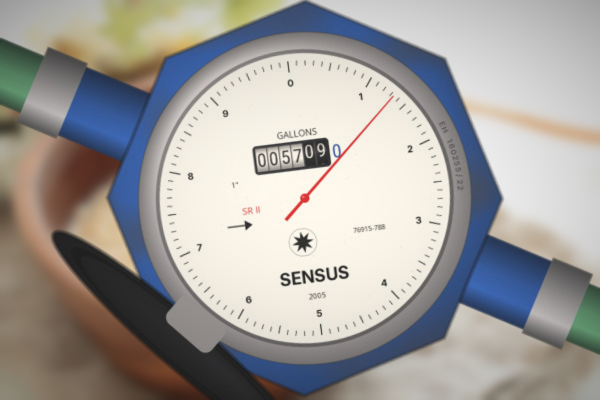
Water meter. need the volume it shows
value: 57091.3 gal
